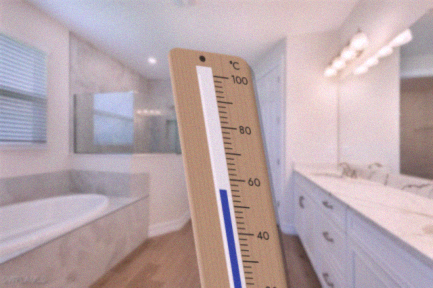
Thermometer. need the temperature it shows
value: 56 °C
